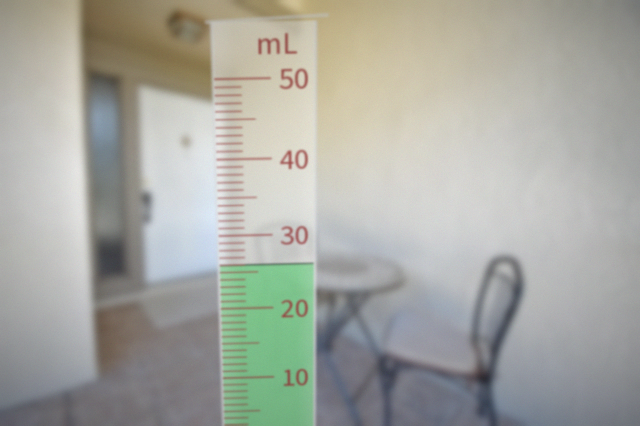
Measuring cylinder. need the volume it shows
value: 26 mL
